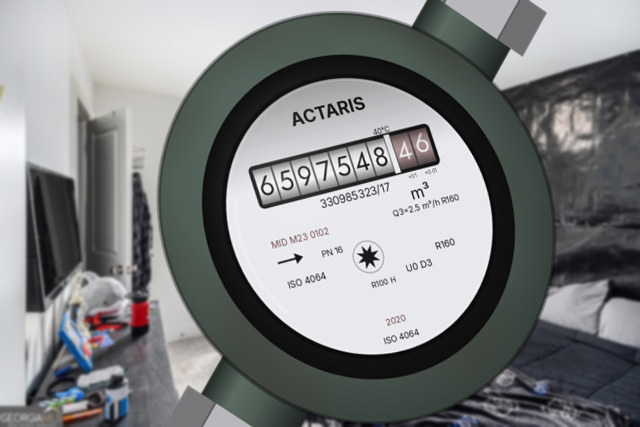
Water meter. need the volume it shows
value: 6597548.46 m³
